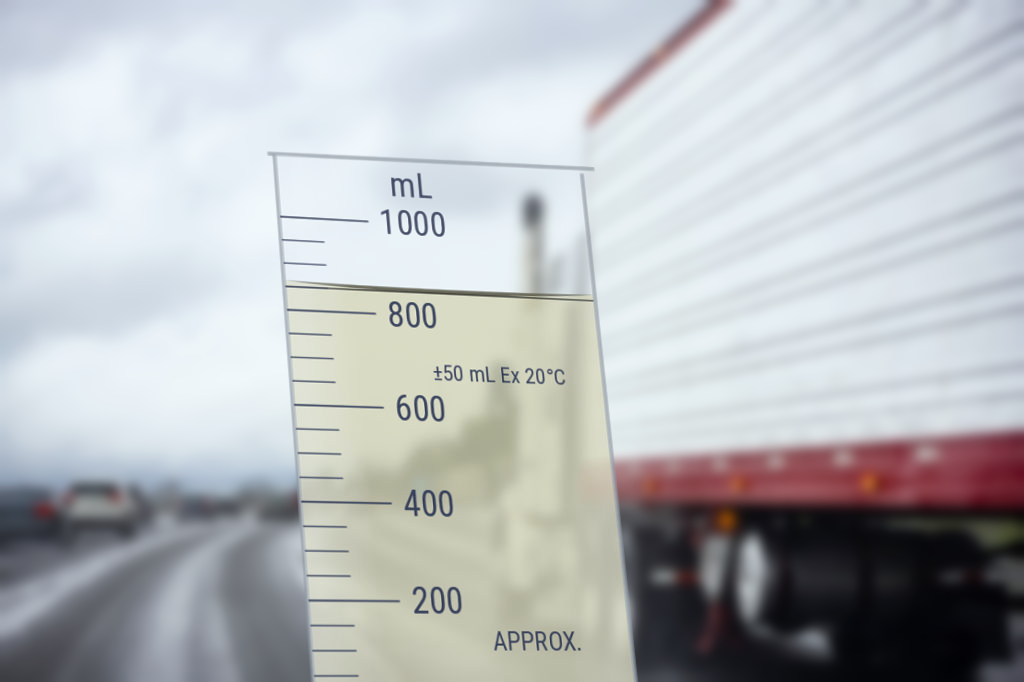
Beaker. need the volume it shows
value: 850 mL
